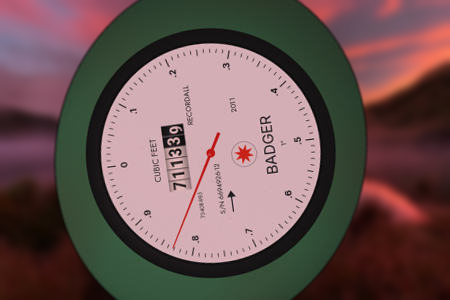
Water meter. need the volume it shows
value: 711338.83 ft³
